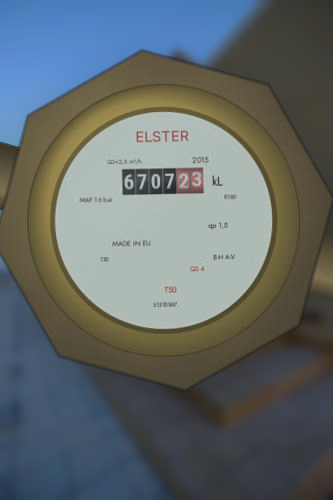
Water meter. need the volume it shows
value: 6707.23 kL
